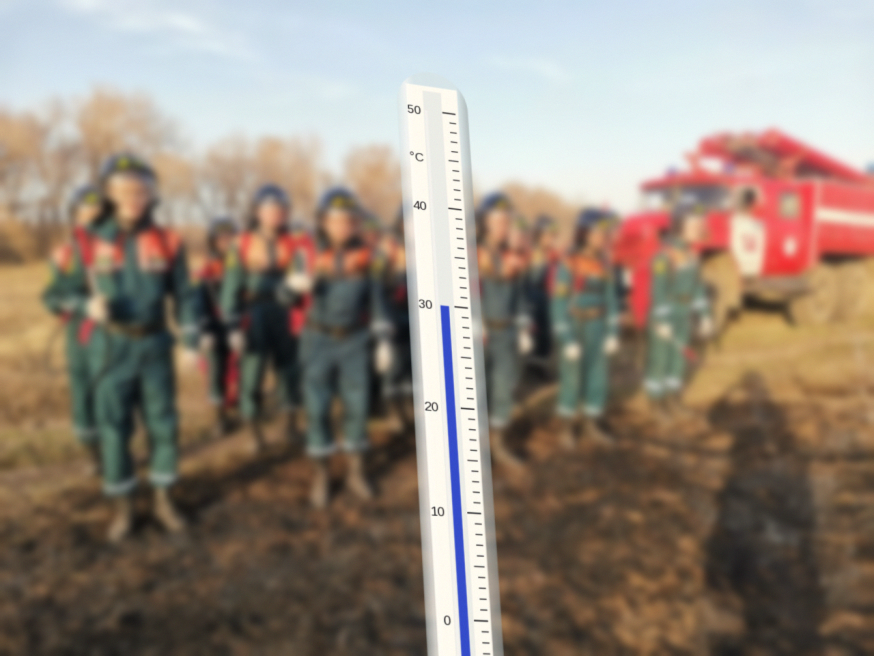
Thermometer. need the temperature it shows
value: 30 °C
